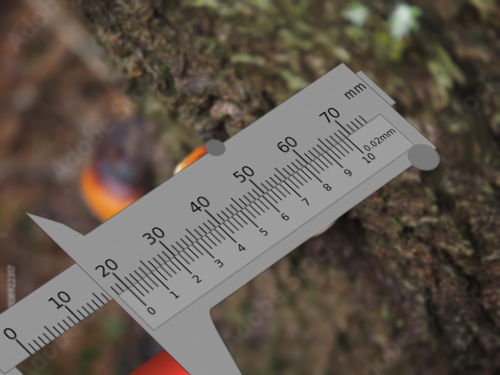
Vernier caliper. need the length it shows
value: 20.0 mm
